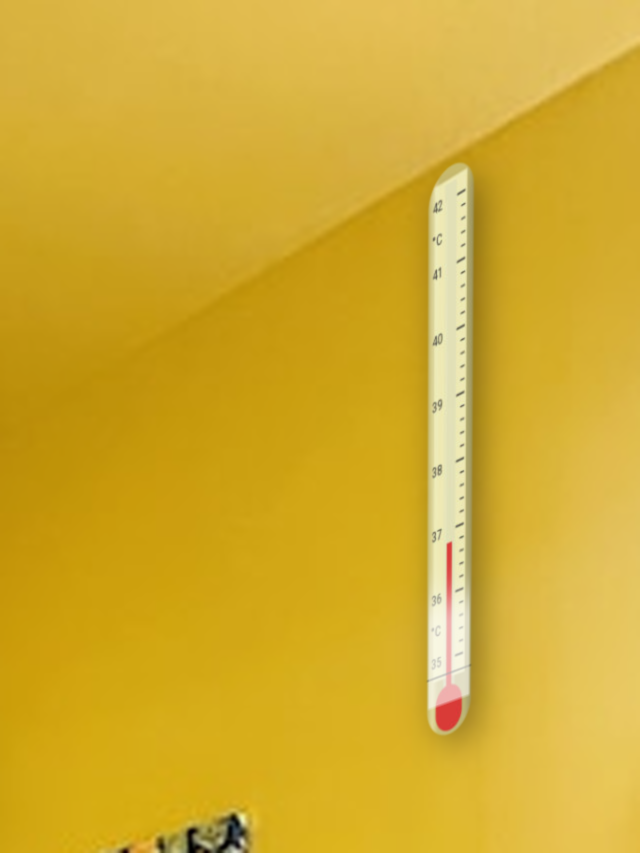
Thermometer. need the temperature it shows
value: 36.8 °C
